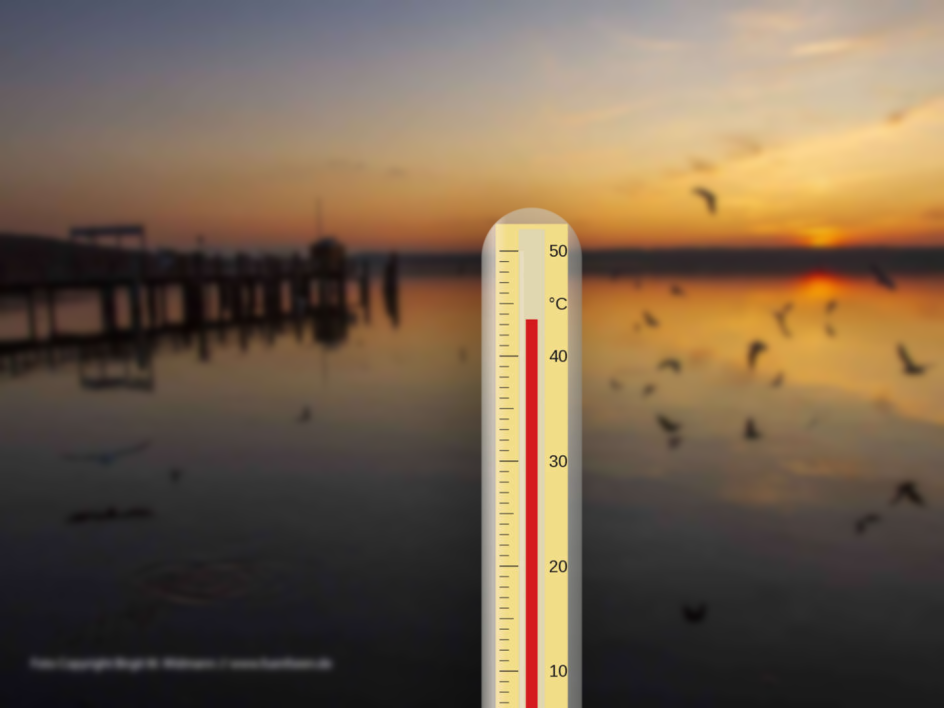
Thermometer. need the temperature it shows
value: 43.5 °C
